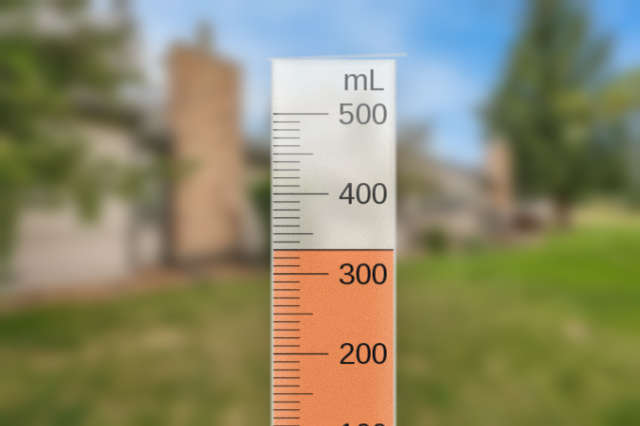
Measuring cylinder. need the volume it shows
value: 330 mL
